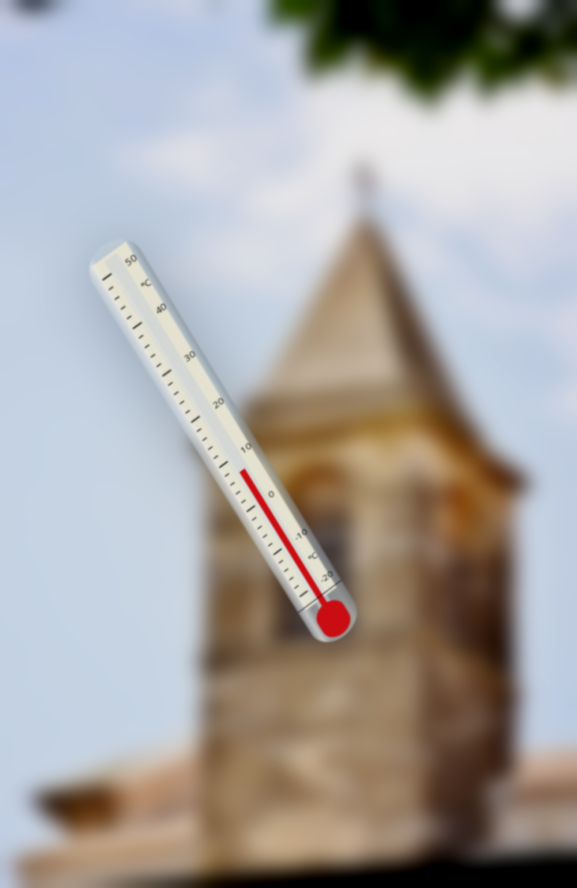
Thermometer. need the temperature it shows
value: 7 °C
